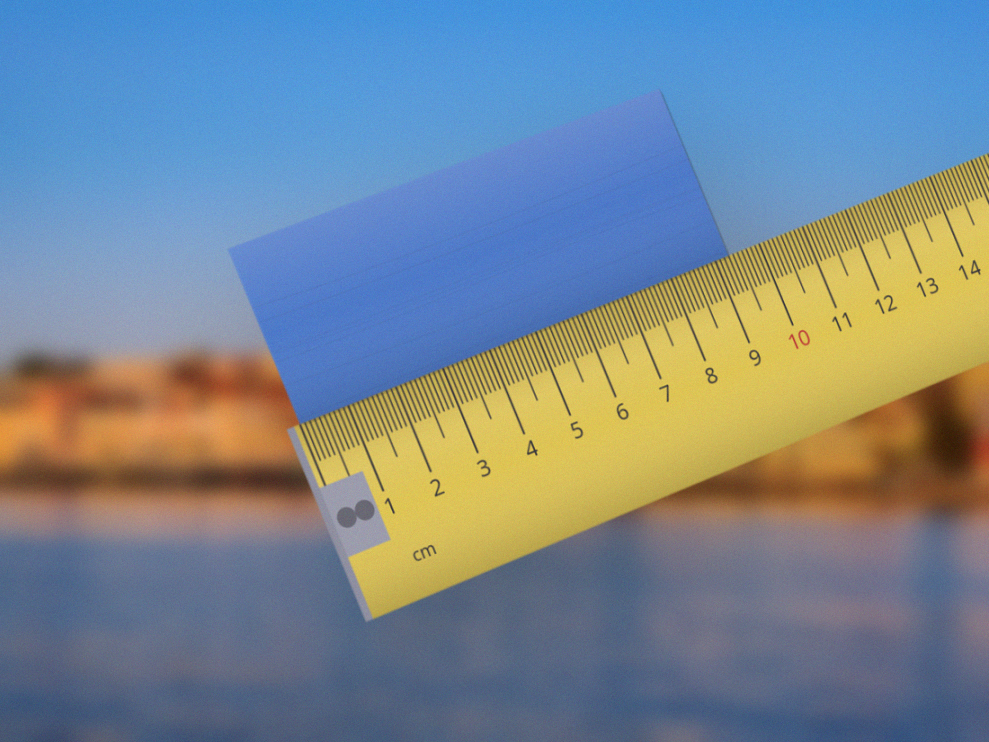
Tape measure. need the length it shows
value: 9.3 cm
